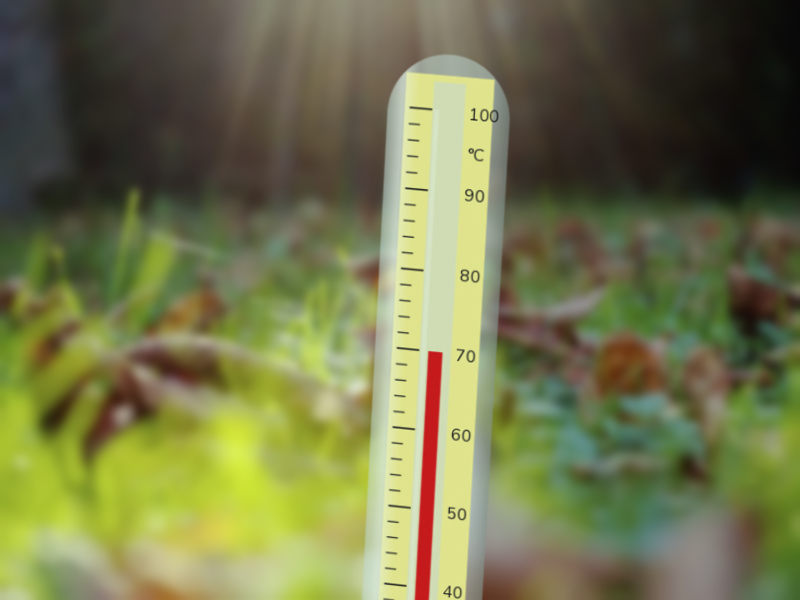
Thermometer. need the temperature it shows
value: 70 °C
